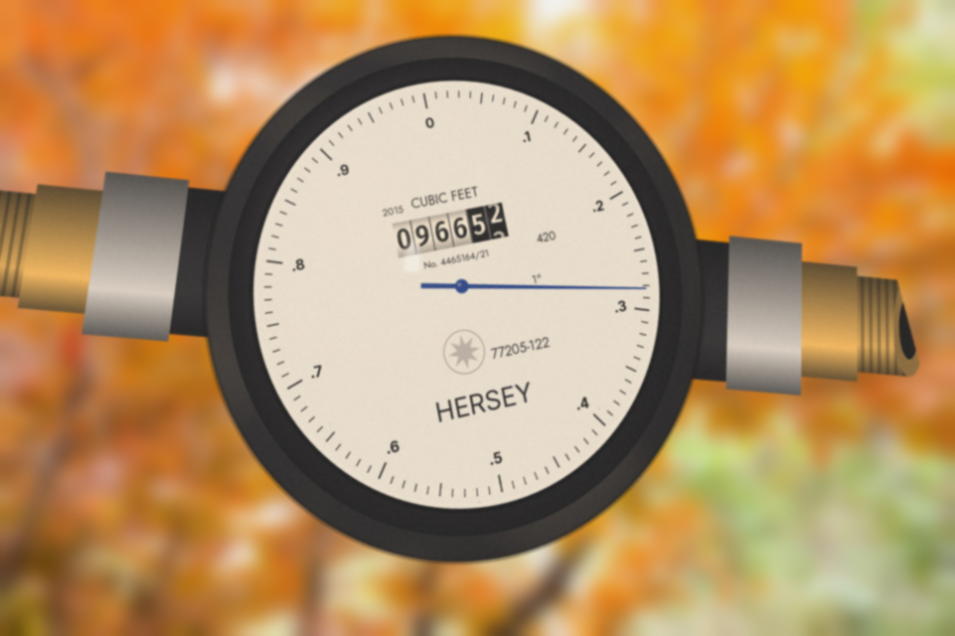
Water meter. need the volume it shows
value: 96652.28 ft³
